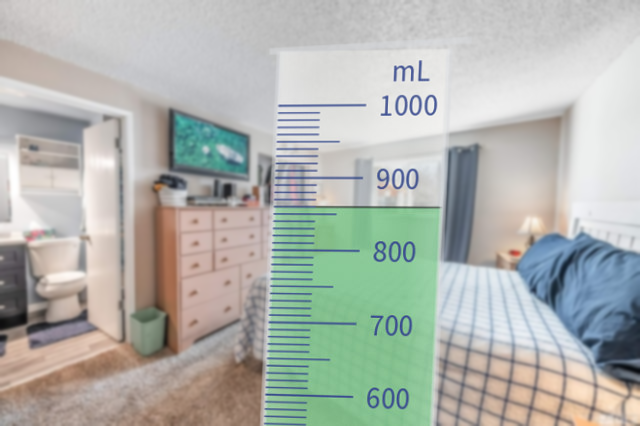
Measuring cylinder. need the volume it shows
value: 860 mL
